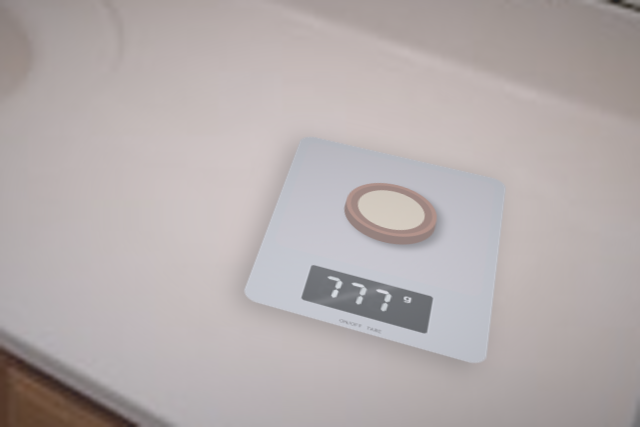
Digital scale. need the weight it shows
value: 777 g
